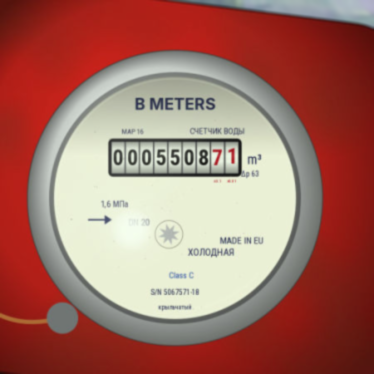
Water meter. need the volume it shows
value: 5508.71 m³
